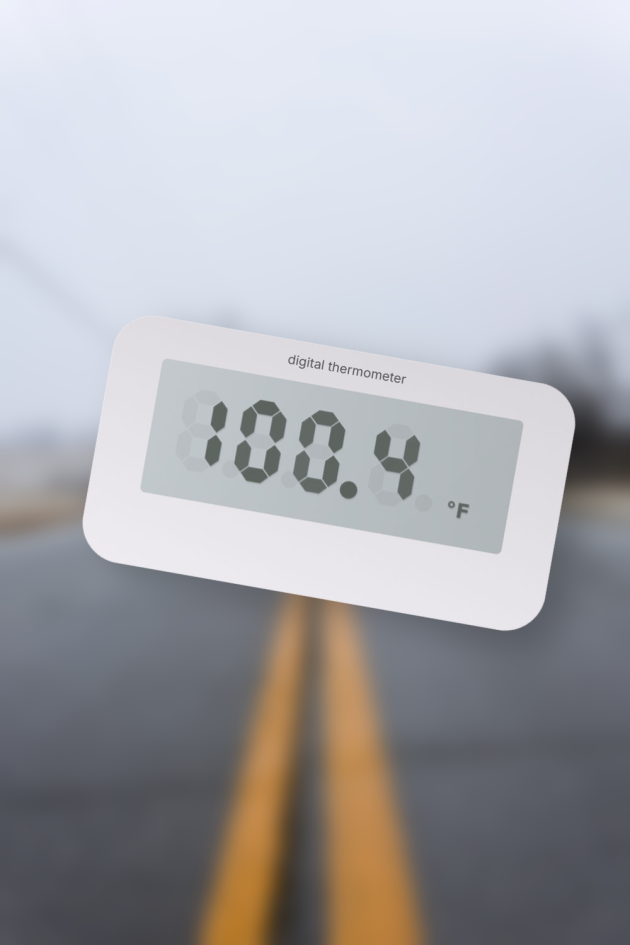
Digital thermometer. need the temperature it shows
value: 100.4 °F
